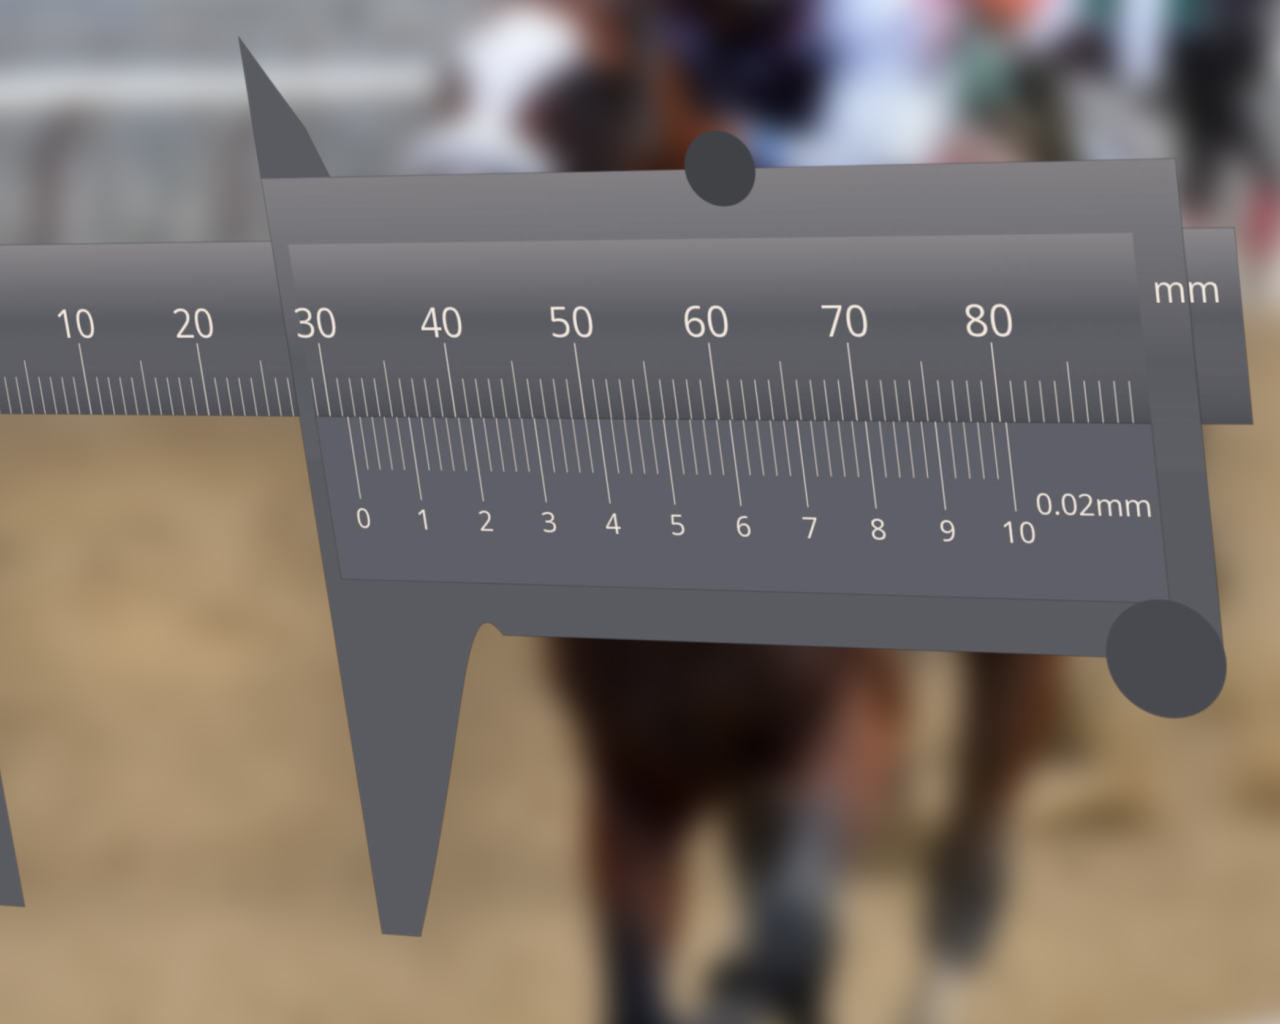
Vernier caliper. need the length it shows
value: 31.4 mm
